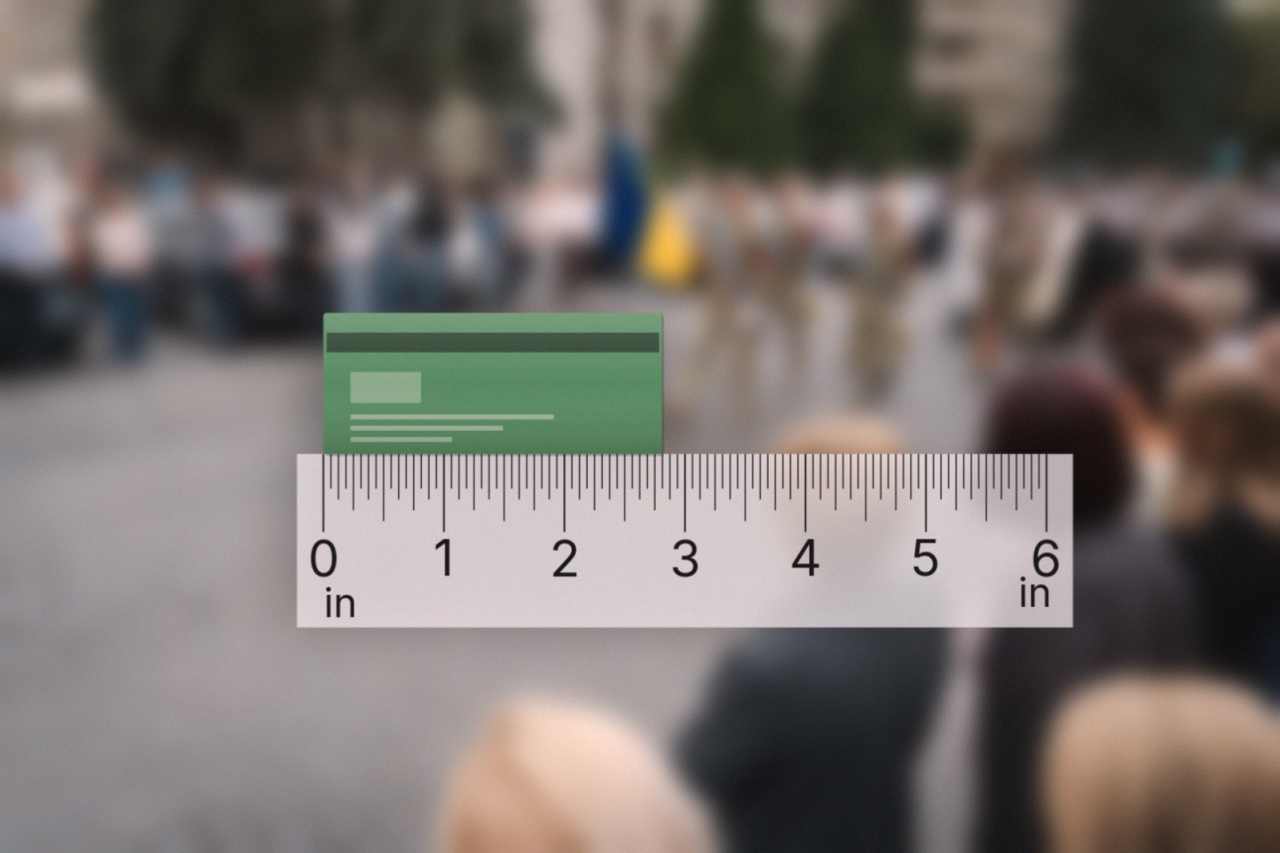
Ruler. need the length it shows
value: 2.8125 in
